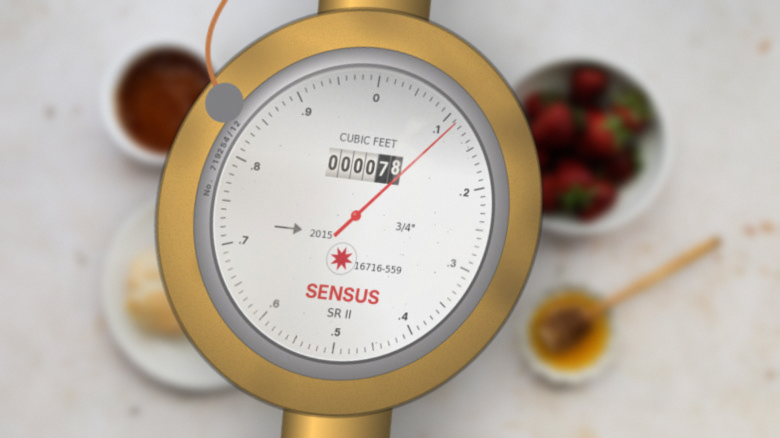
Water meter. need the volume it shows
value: 78.11 ft³
